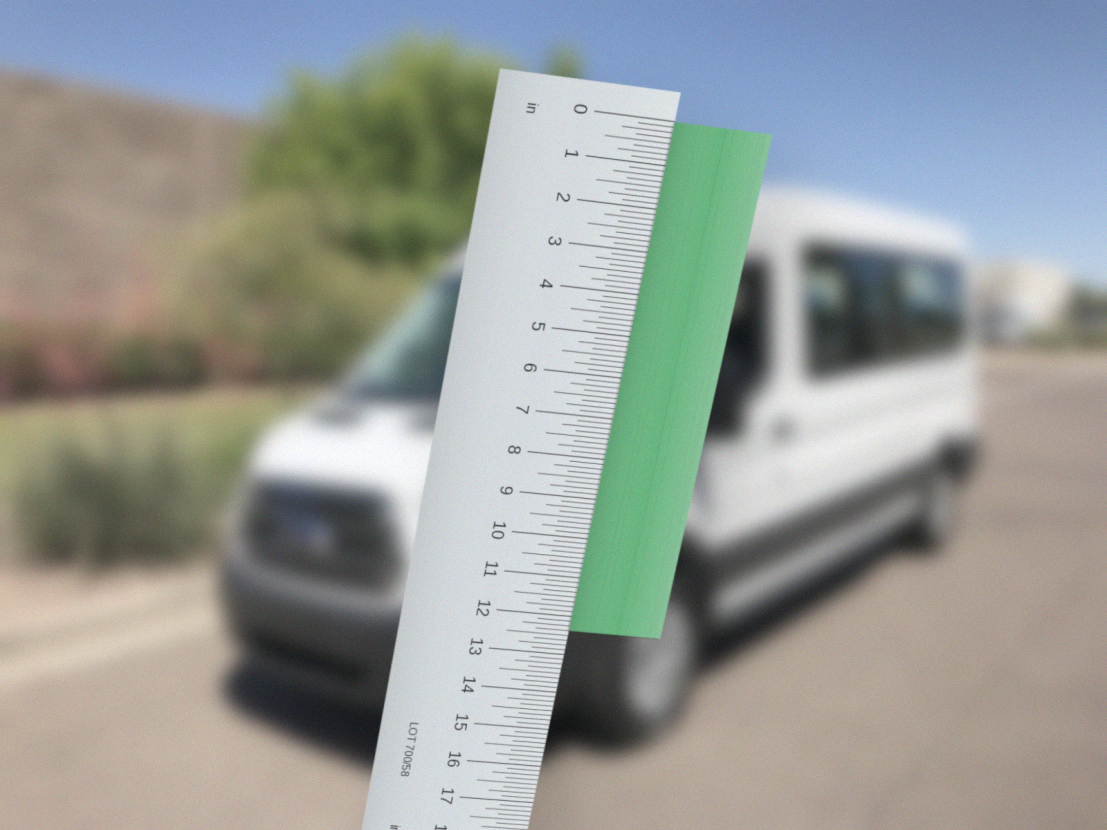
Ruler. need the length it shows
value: 12.375 in
